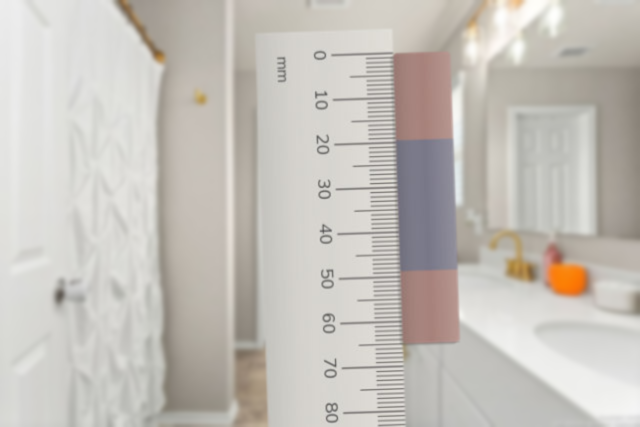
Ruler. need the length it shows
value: 65 mm
